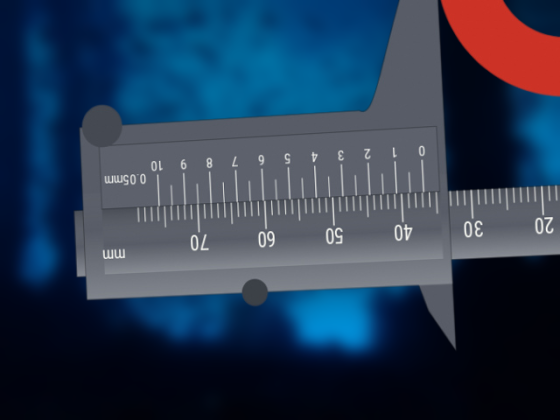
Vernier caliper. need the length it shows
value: 36.8 mm
